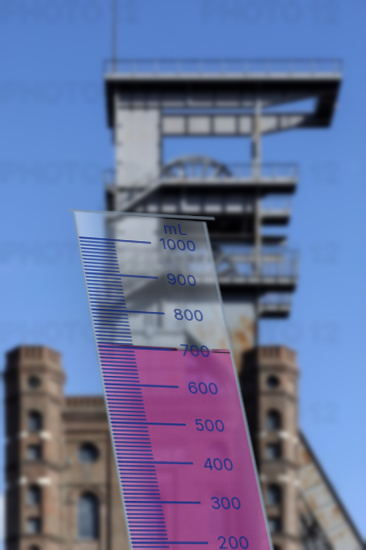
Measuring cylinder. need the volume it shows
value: 700 mL
